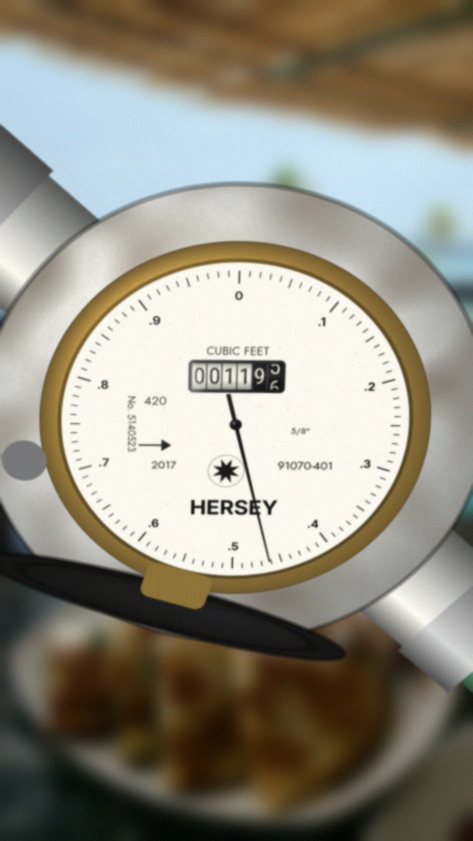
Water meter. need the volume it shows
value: 1195.46 ft³
